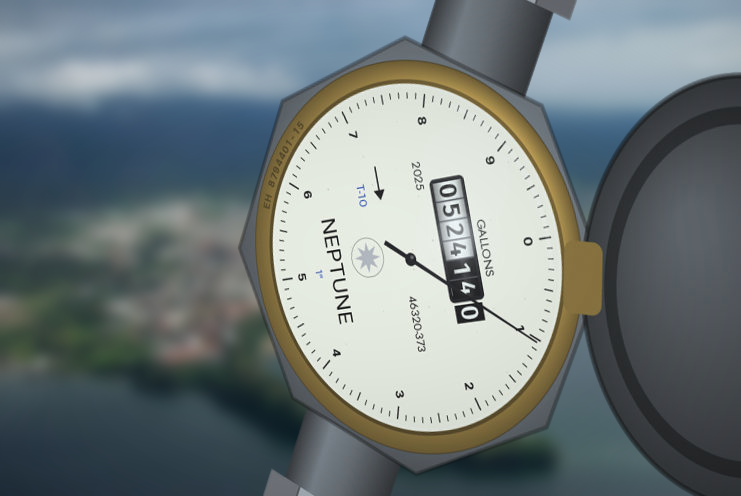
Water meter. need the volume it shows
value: 524141.0 gal
